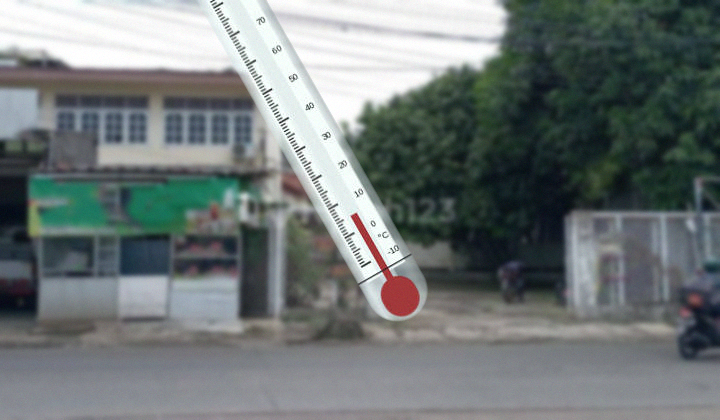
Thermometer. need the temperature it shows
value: 5 °C
